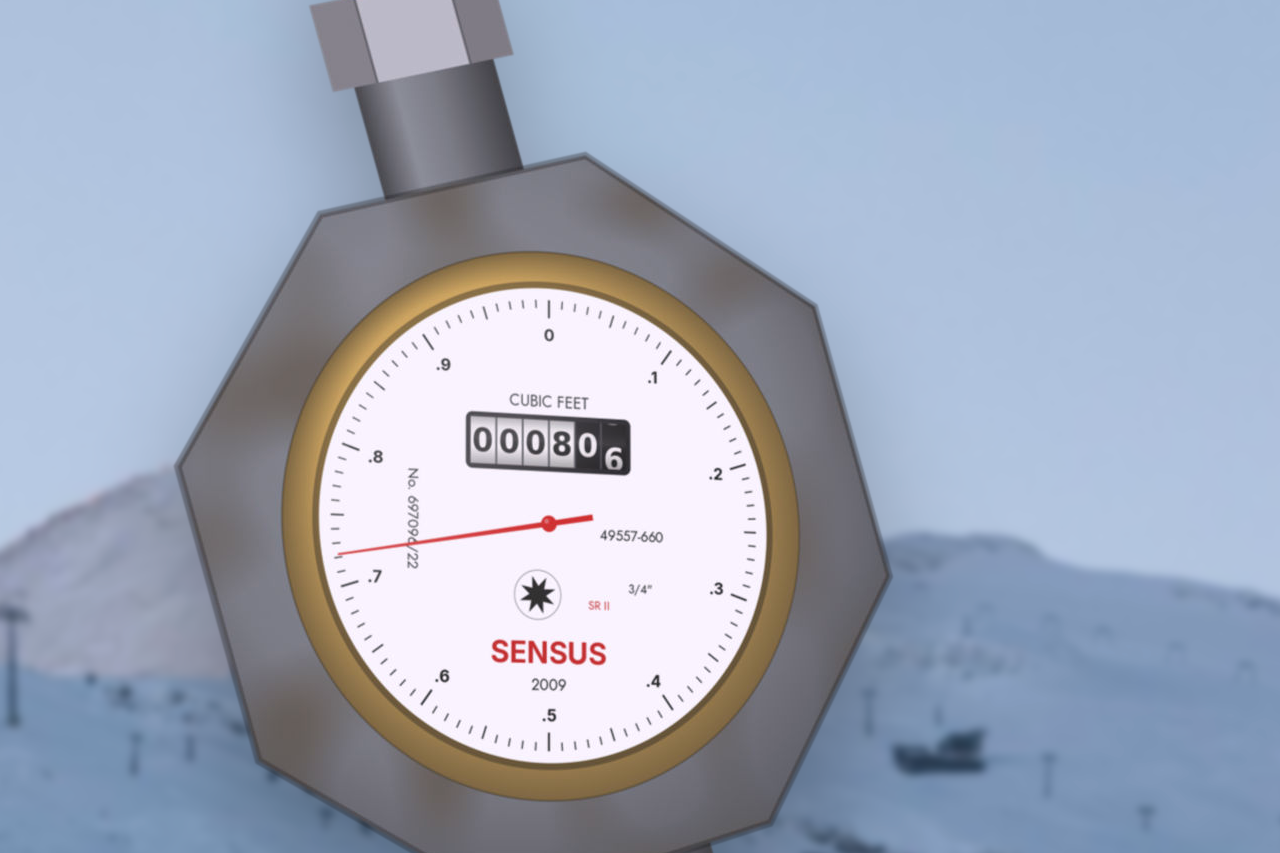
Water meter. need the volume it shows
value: 805.72 ft³
